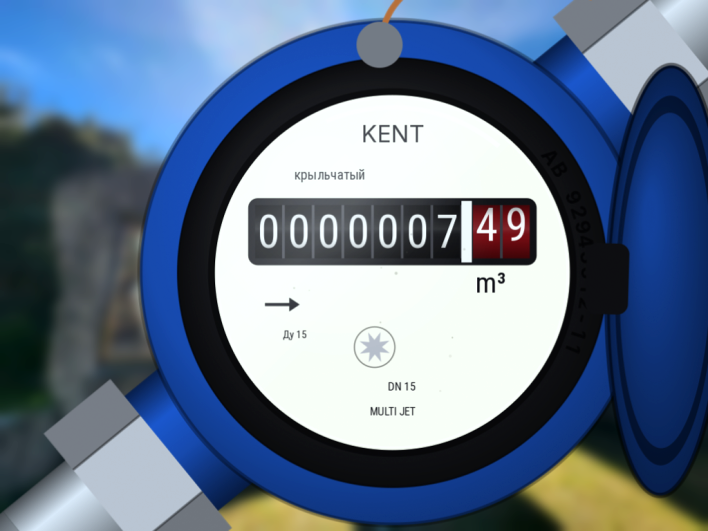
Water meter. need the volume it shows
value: 7.49 m³
